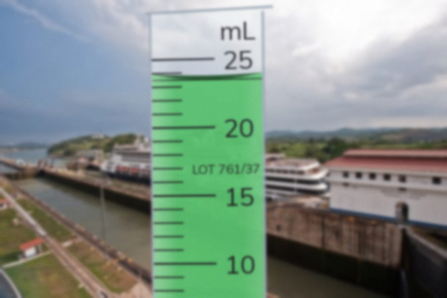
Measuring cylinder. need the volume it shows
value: 23.5 mL
